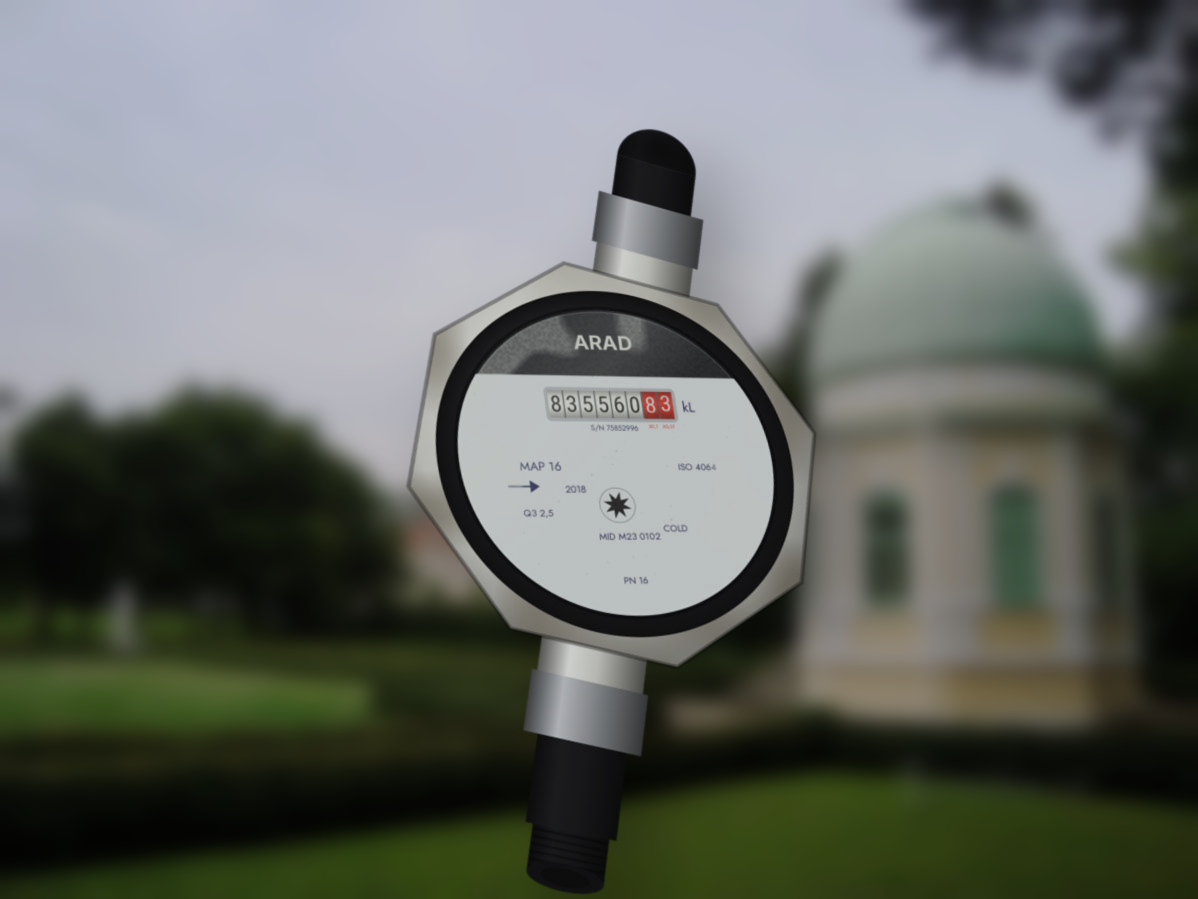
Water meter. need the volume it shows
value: 835560.83 kL
